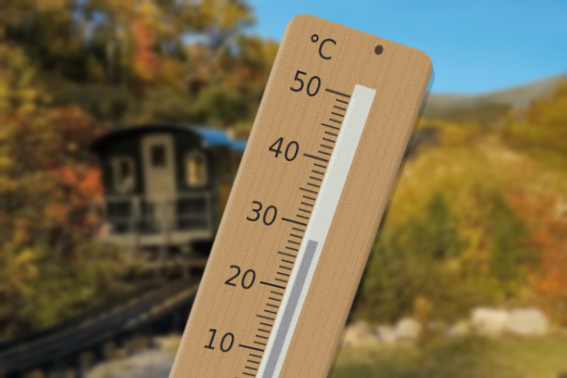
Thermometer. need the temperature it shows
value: 28 °C
